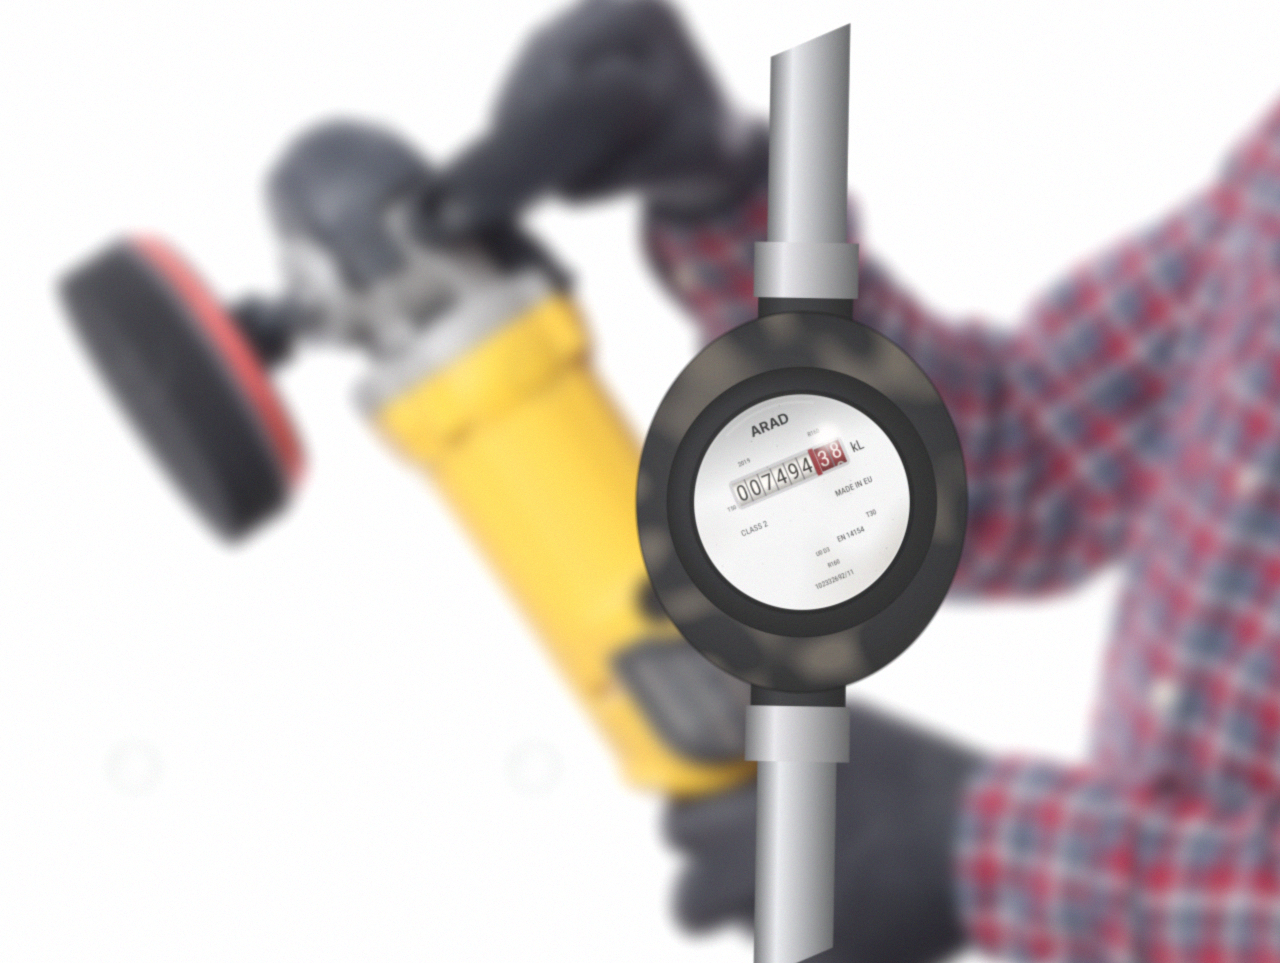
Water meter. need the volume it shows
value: 7494.38 kL
